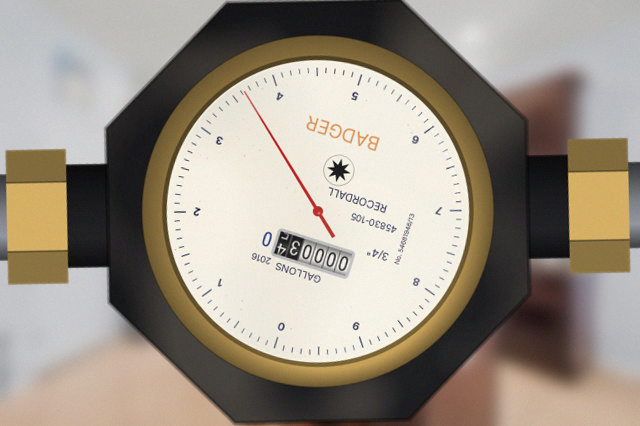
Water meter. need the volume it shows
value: 343.6 gal
